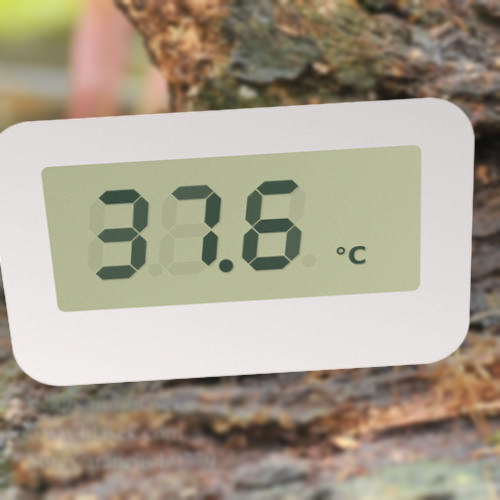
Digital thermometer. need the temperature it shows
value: 37.6 °C
